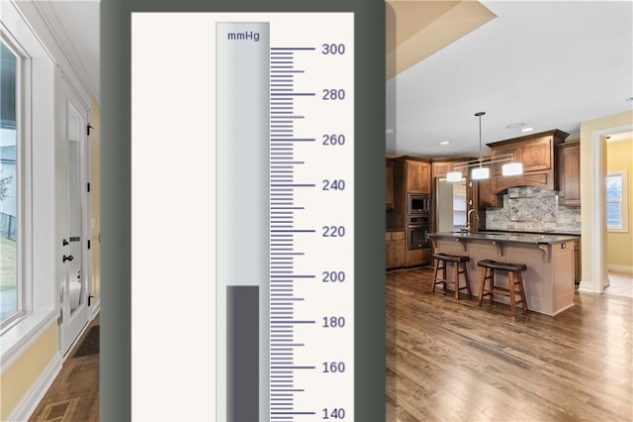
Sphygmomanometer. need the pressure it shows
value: 196 mmHg
